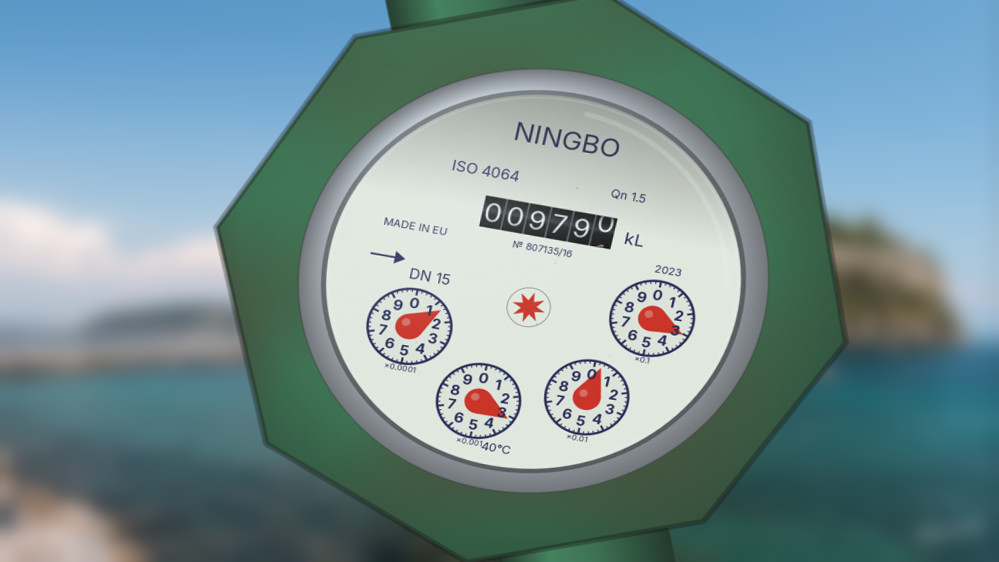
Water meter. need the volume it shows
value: 9790.3031 kL
